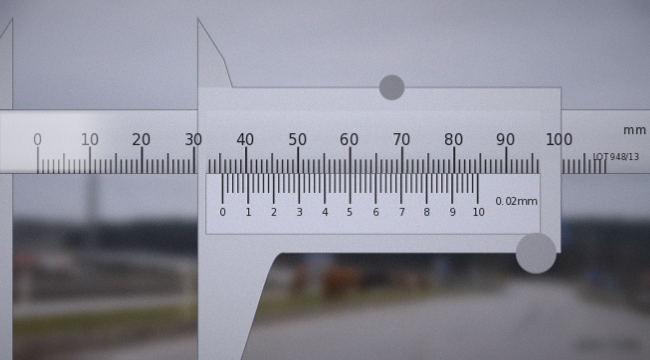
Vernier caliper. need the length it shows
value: 35.5 mm
